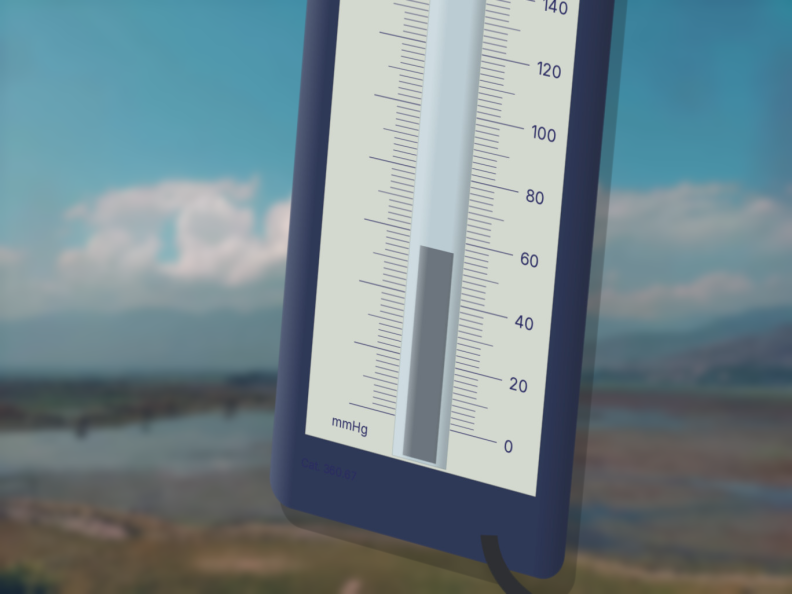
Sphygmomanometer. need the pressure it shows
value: 56 mmHg
